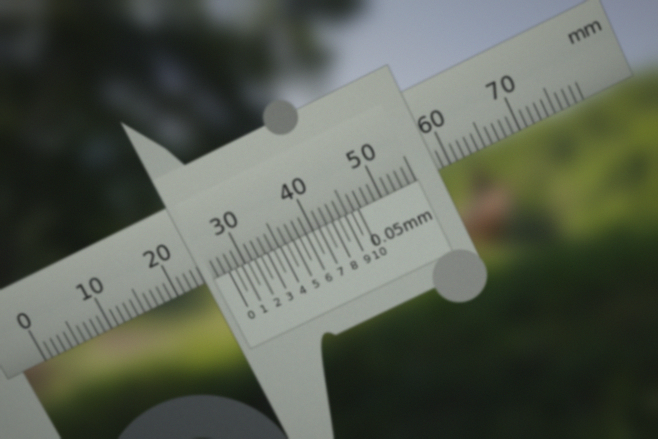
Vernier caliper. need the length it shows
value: 27.6 mm
